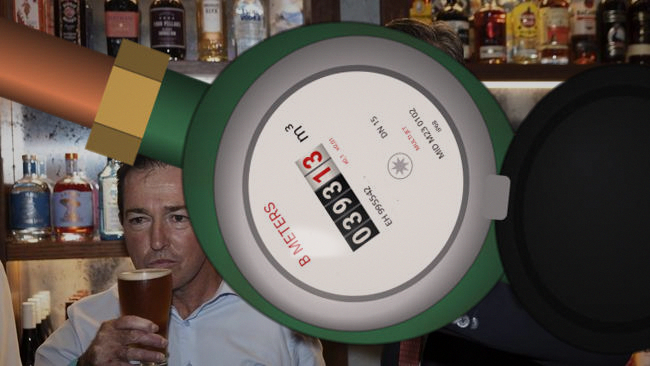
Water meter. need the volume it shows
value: 393.13 m³
